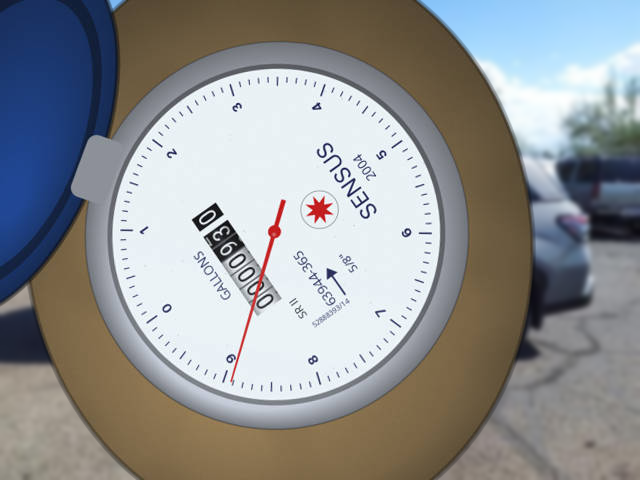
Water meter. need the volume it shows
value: 928.9 gal
